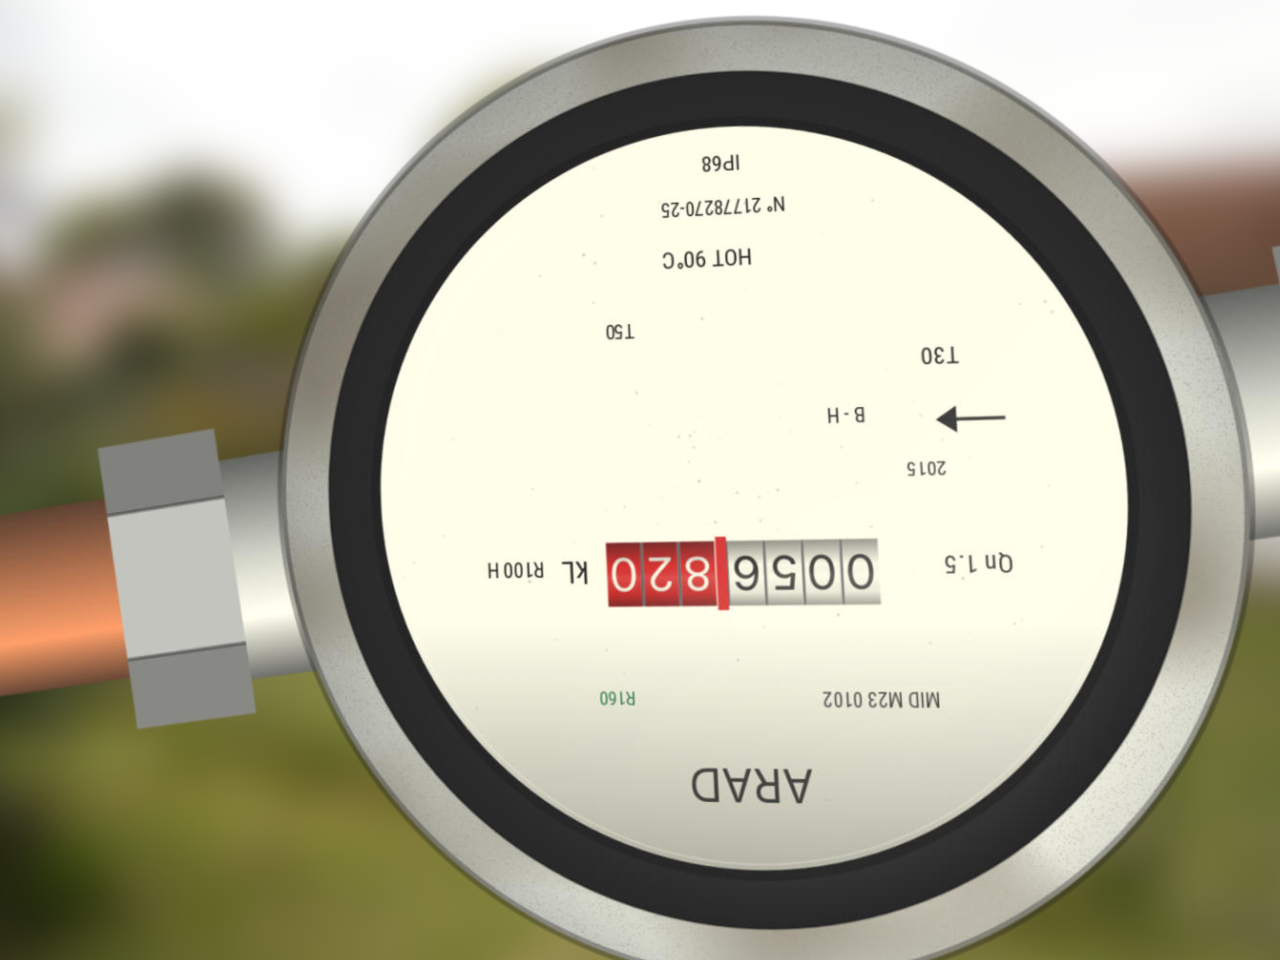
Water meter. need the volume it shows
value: 56.820 kL
